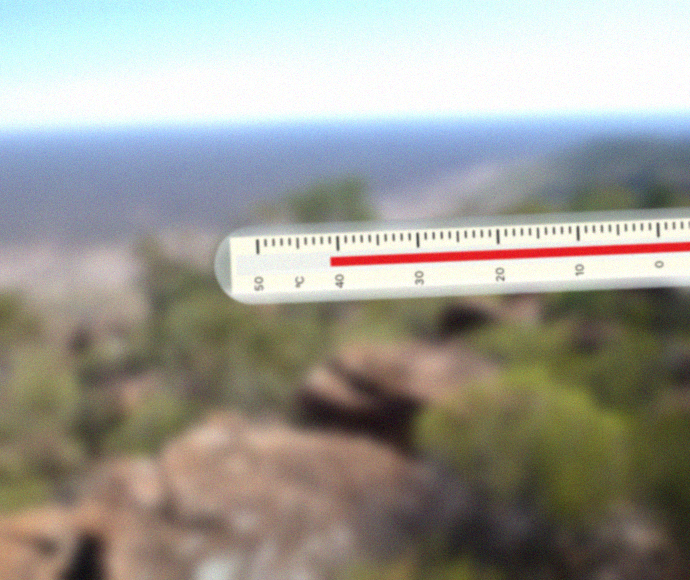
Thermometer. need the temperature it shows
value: 41 °C
